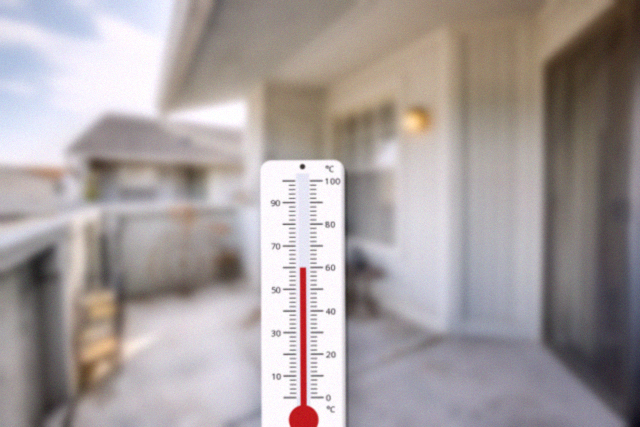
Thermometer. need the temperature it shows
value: 60 °C
